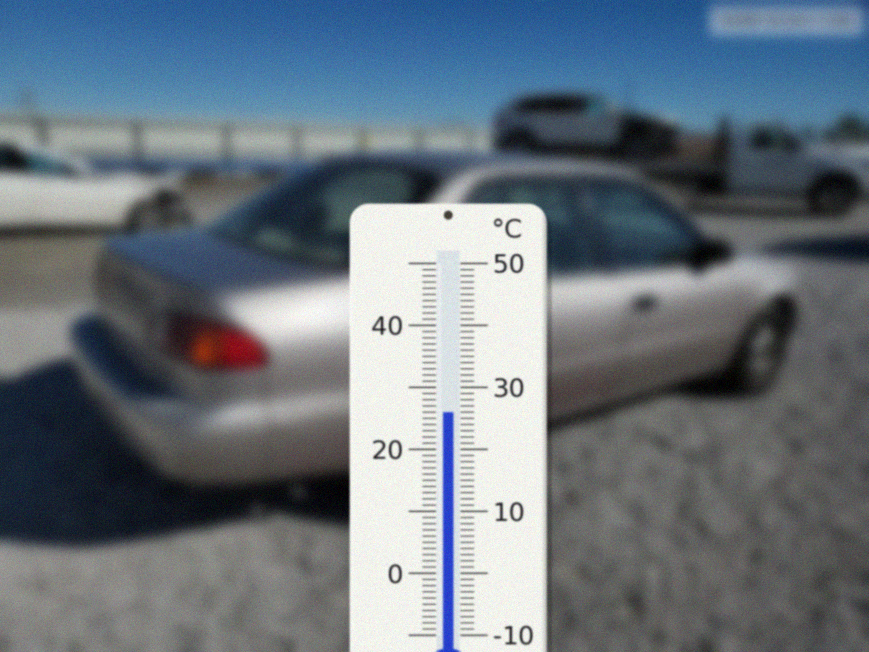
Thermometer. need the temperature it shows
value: 26 °C
